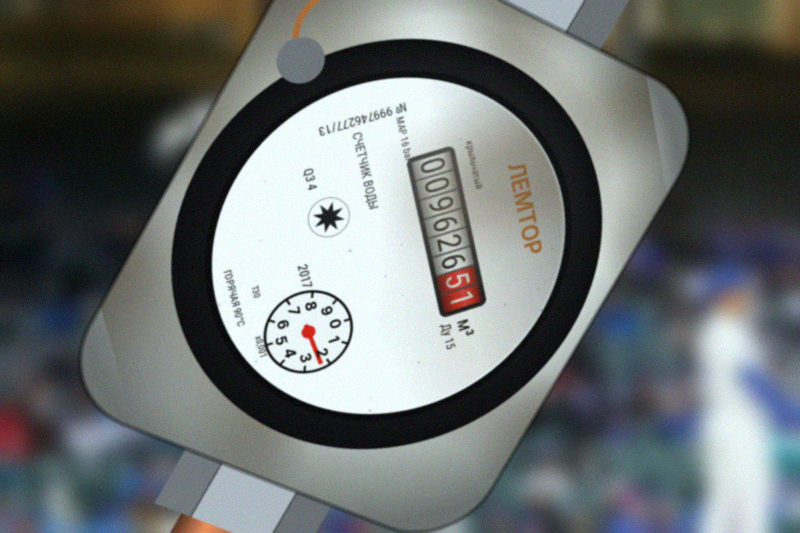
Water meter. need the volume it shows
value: 9626.512 m³
